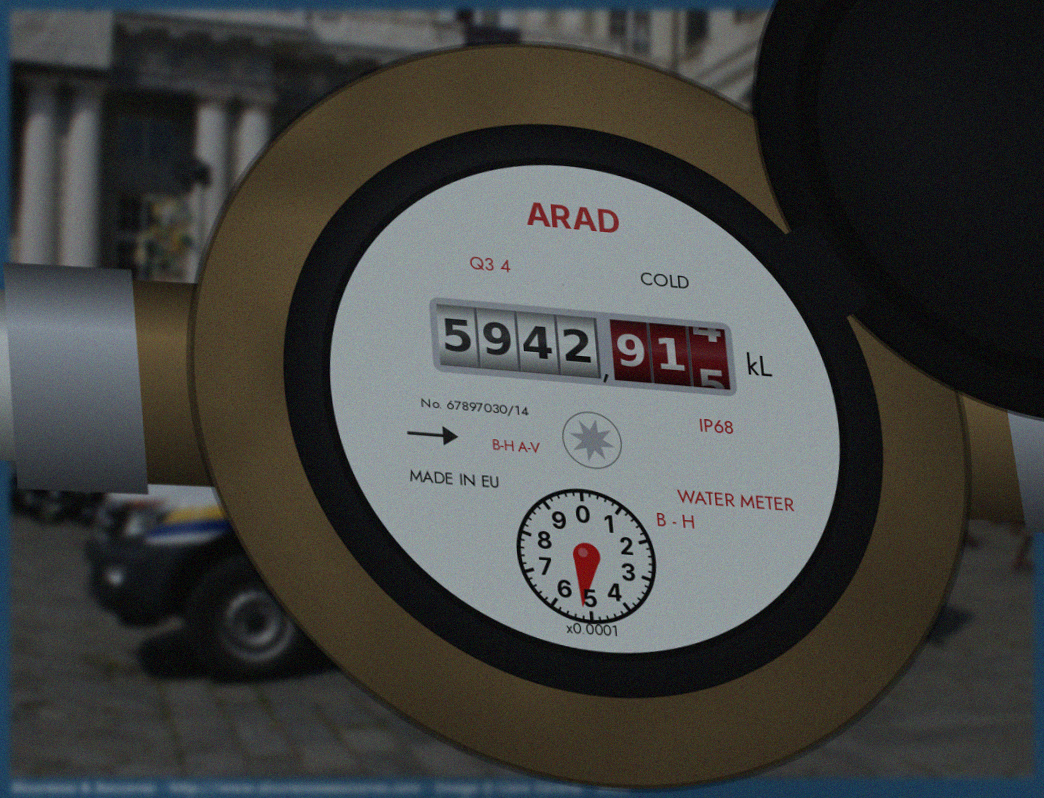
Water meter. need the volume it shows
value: 5942.9145 kL
